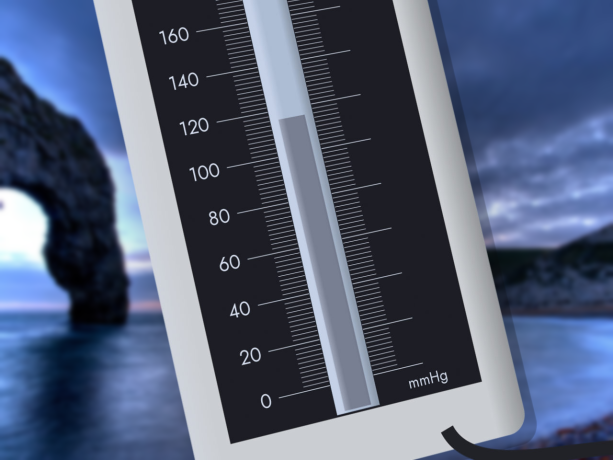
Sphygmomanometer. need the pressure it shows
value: 116 mmHg
